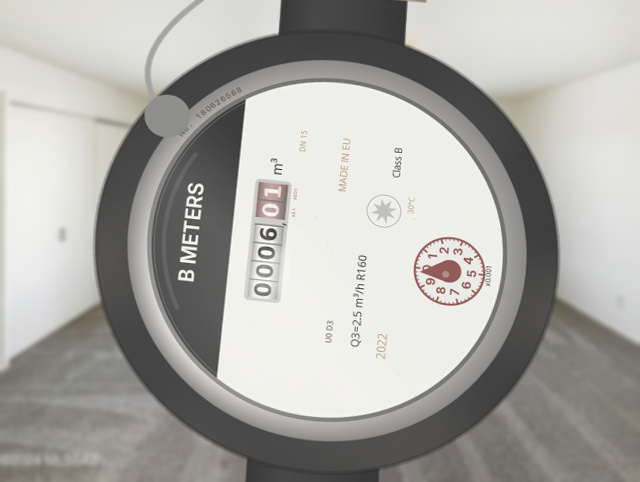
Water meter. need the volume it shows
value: 6.009 m³
